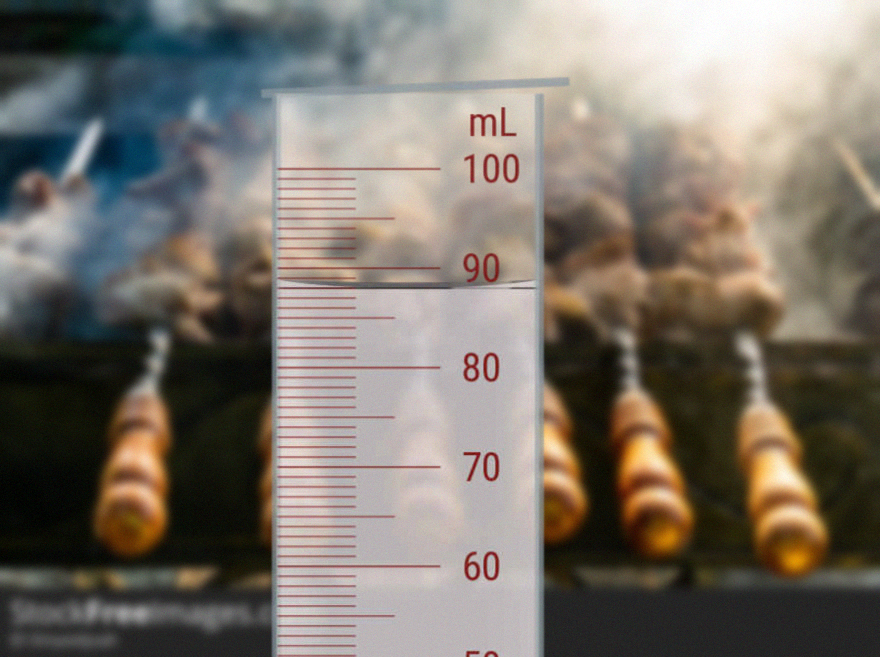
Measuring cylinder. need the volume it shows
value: 88 mL
